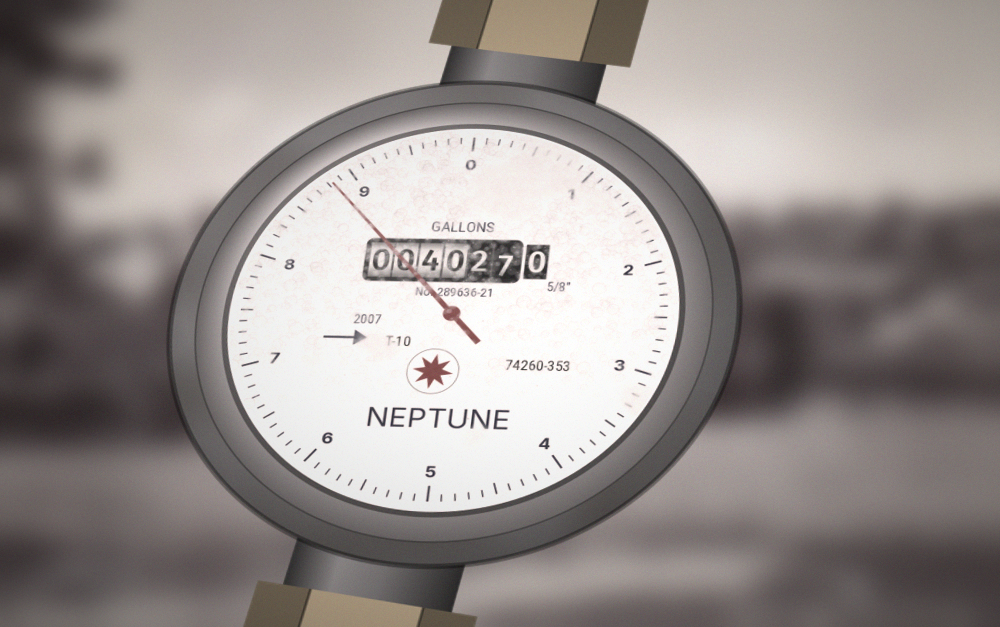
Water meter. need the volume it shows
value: 40268.8 gal
